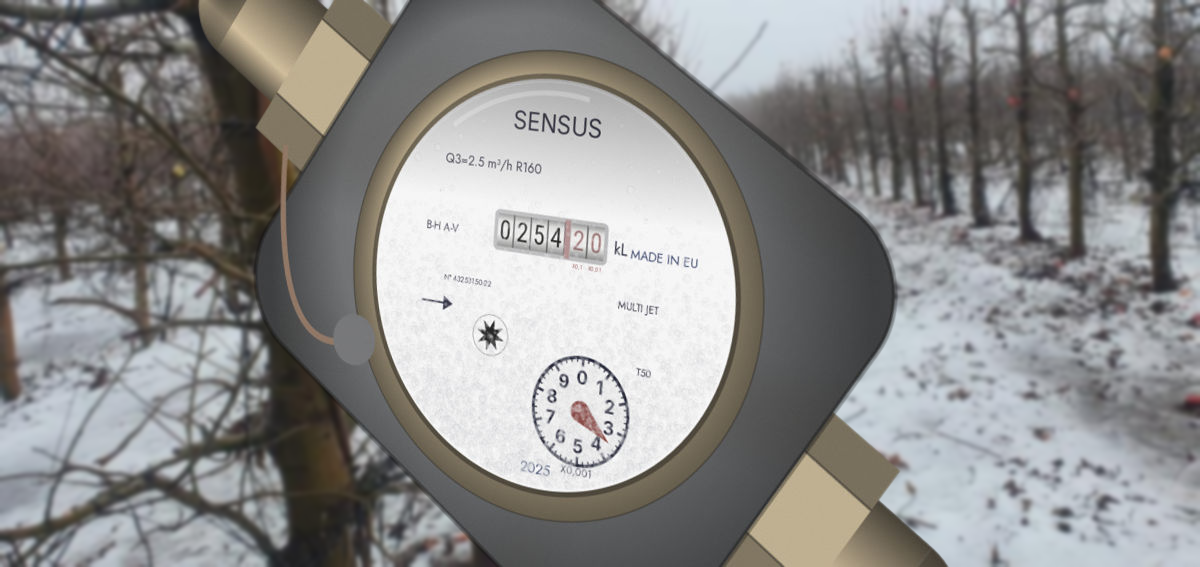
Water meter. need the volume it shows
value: 254.203 kL
